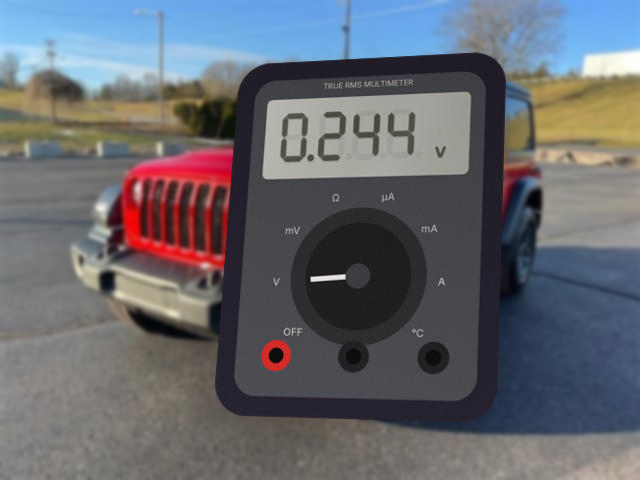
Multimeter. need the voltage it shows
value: 0.244 V
